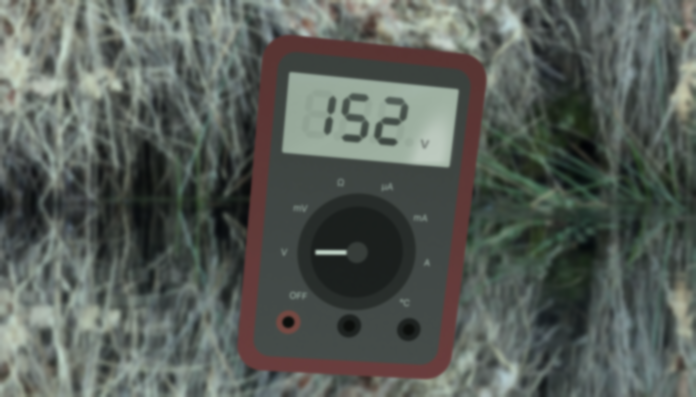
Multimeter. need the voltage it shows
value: 152 V
